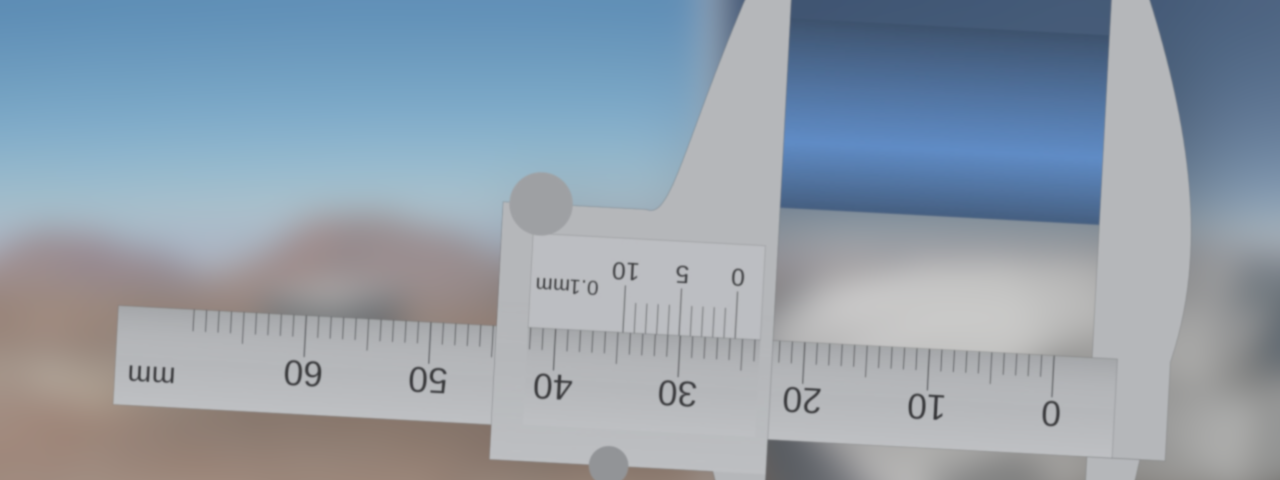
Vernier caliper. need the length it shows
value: 25.6 mm
